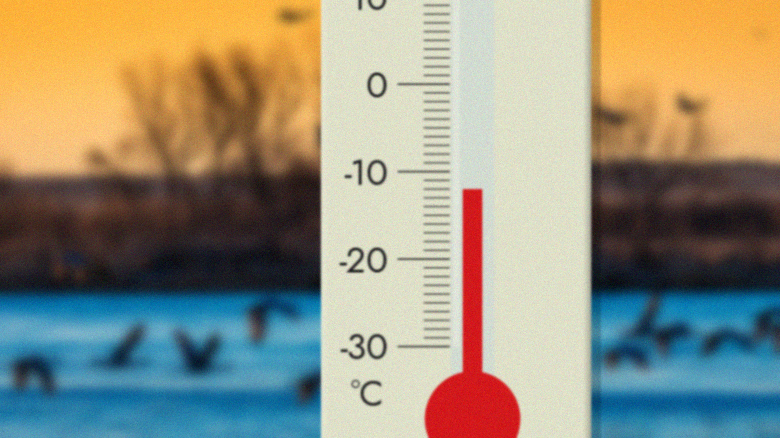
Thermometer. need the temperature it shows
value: -12 °C
